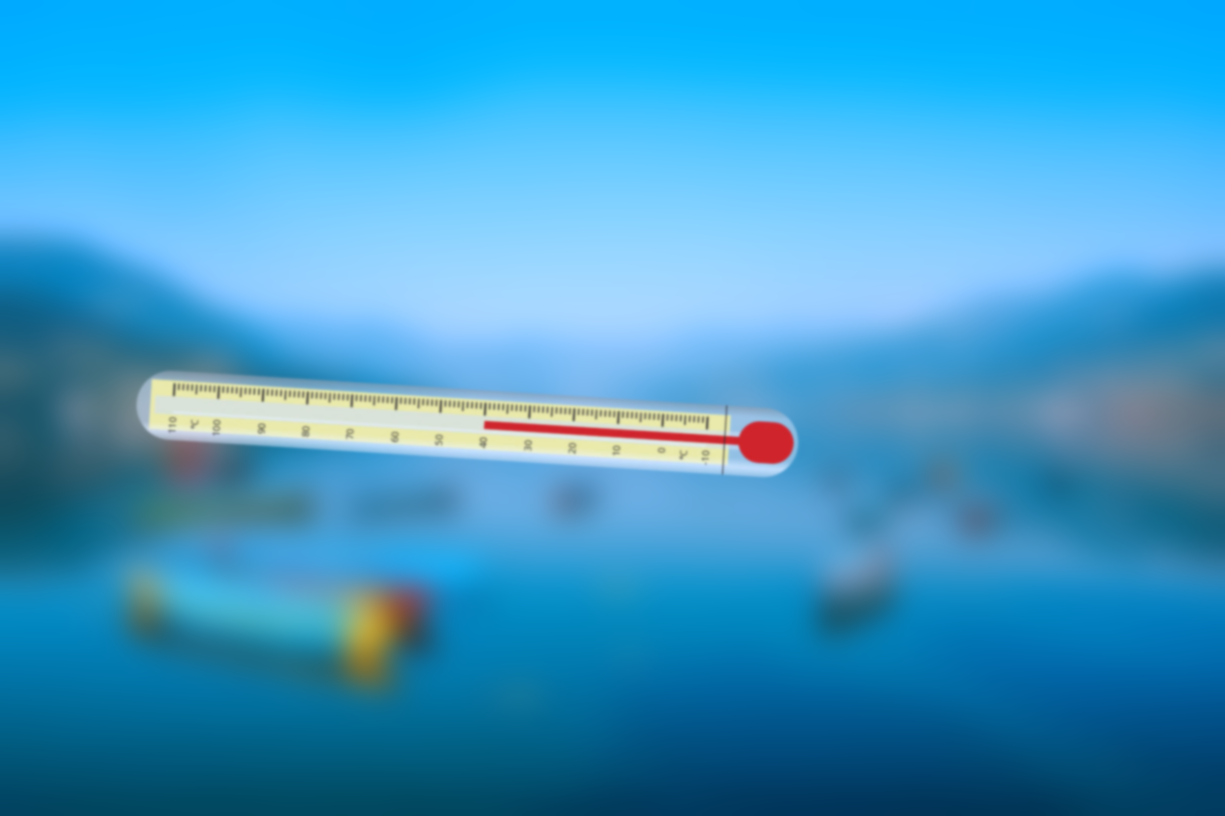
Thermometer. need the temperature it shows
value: 40 °C
